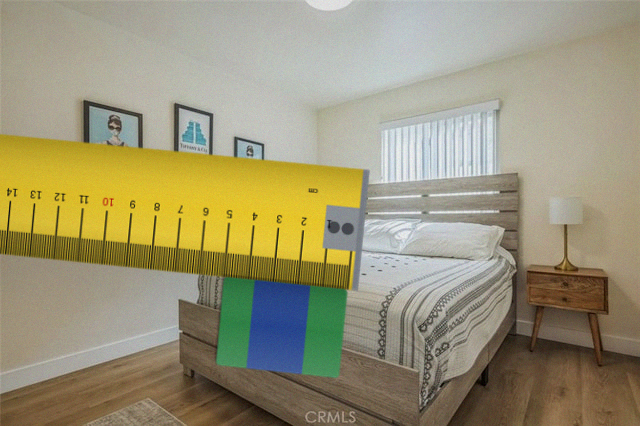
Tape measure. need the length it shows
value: 5 cm
